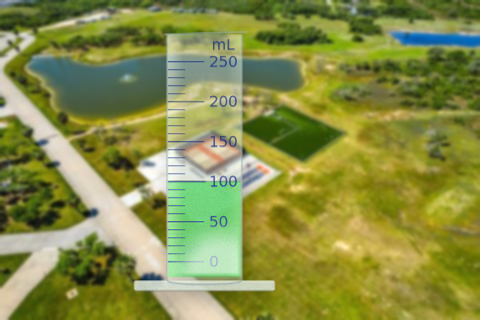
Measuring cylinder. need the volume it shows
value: 100 mL
